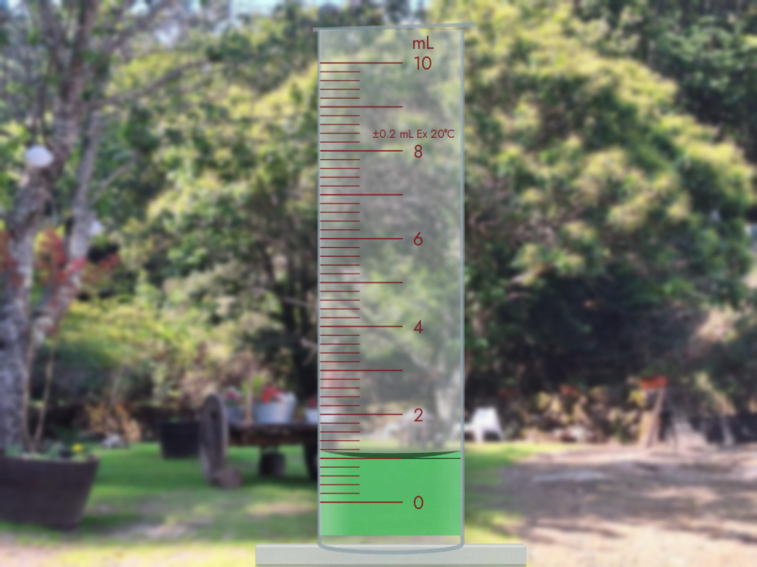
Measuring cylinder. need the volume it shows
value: 1 mL
